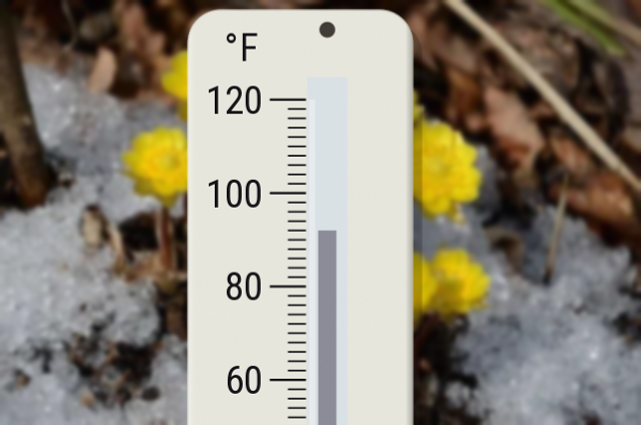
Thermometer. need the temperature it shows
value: 92 °F
